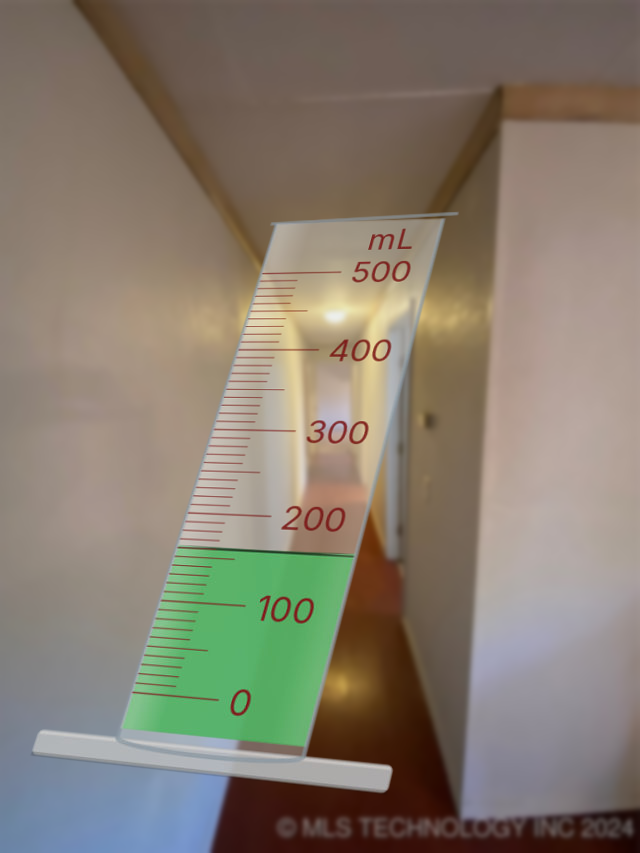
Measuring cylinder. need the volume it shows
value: 160 mL
